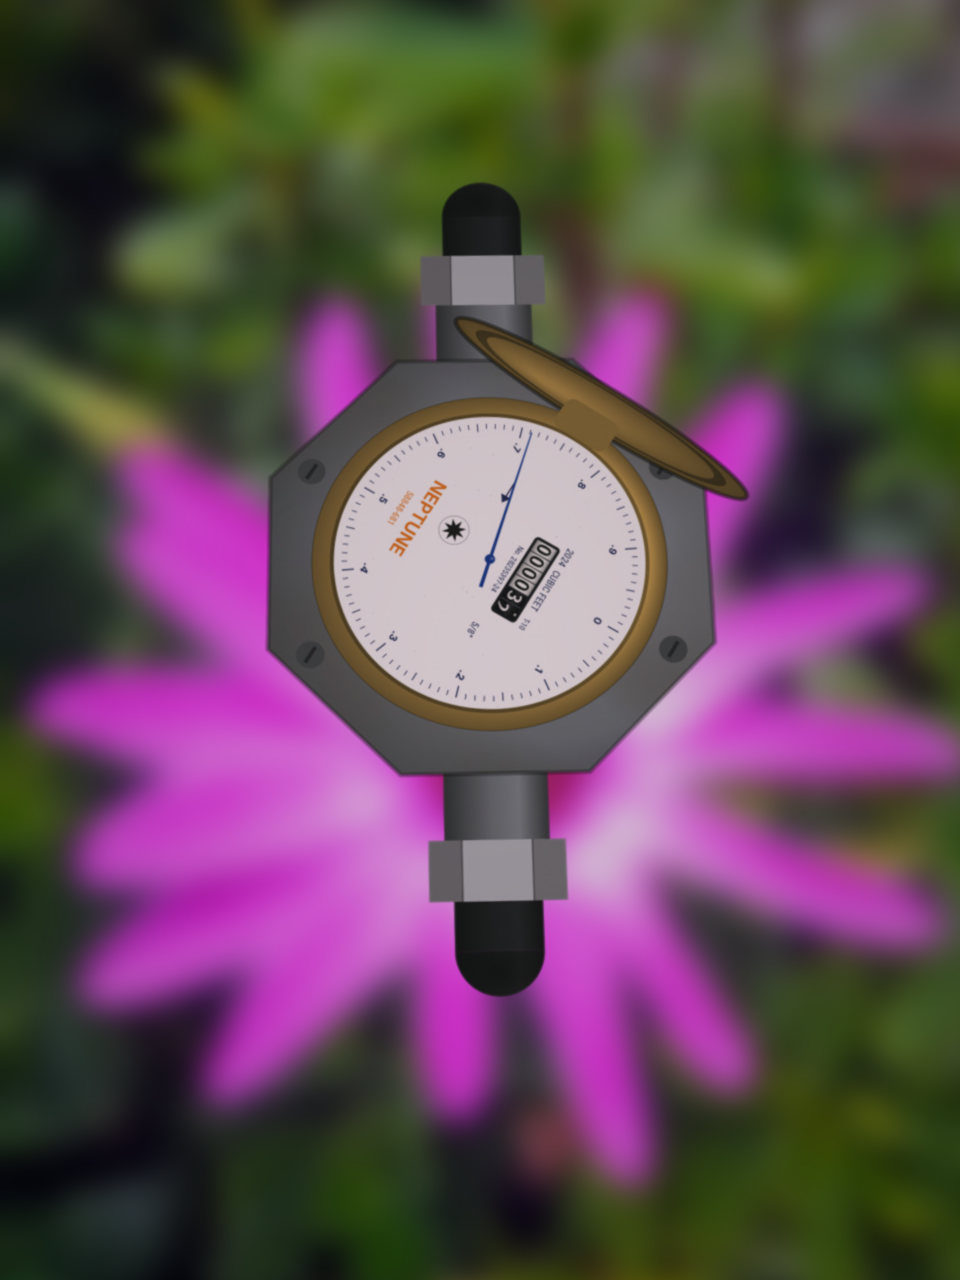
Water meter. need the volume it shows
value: 31.71 ft³
